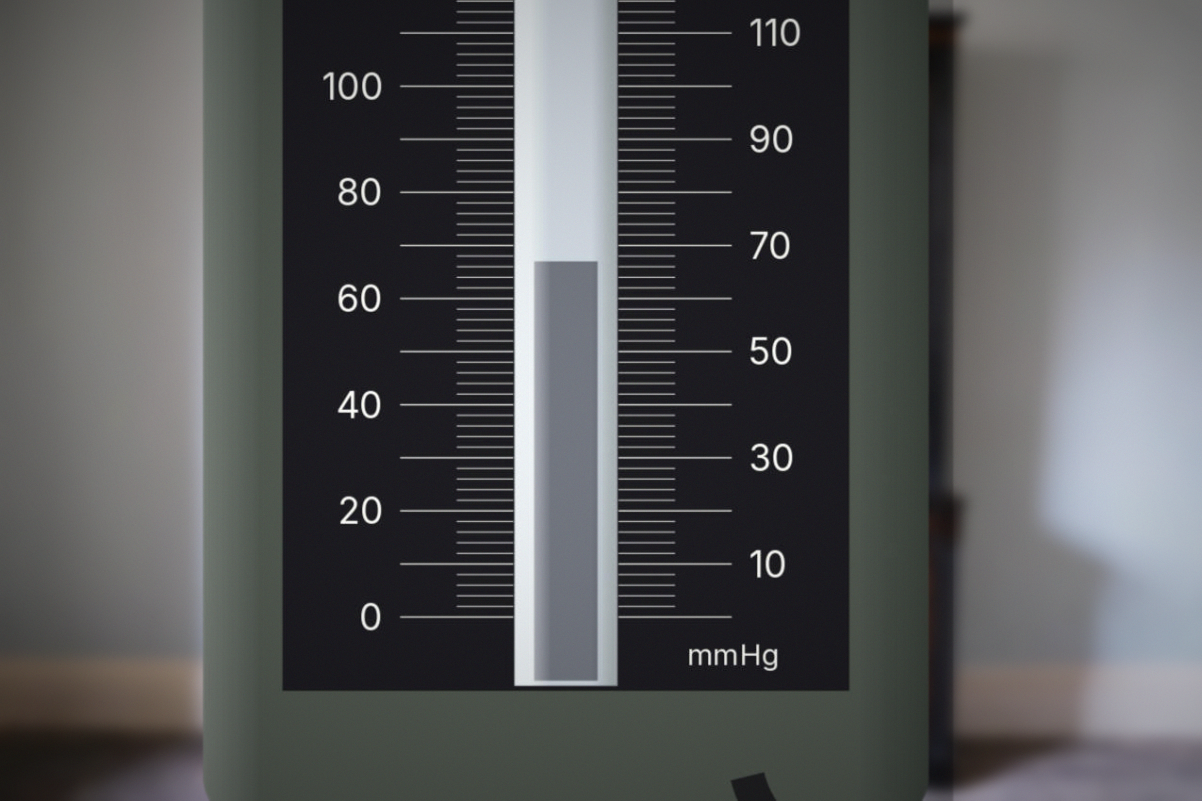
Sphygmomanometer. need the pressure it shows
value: 67 mmHg
